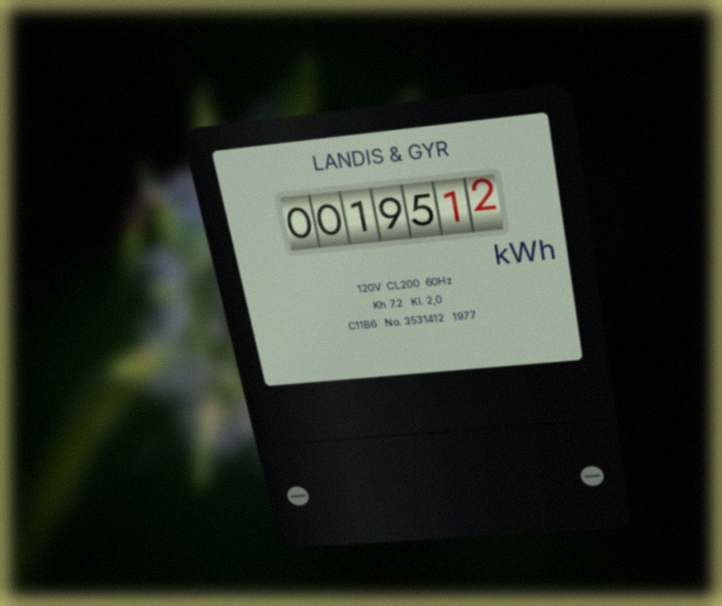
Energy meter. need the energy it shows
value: 195.12 kWh
